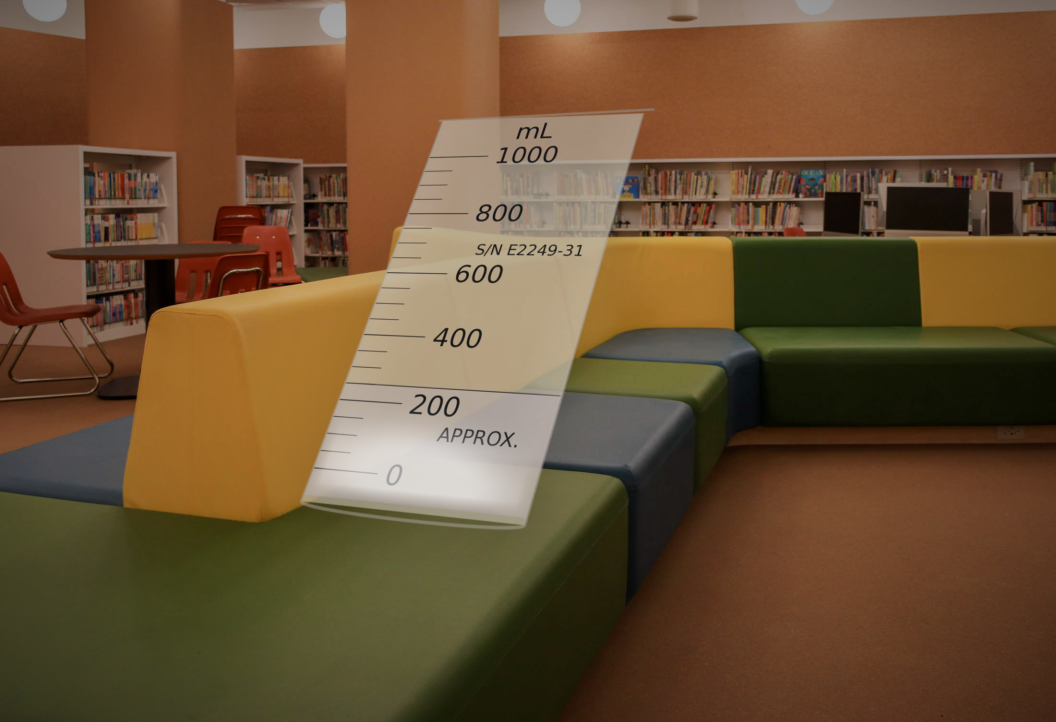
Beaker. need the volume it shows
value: 250 mL
